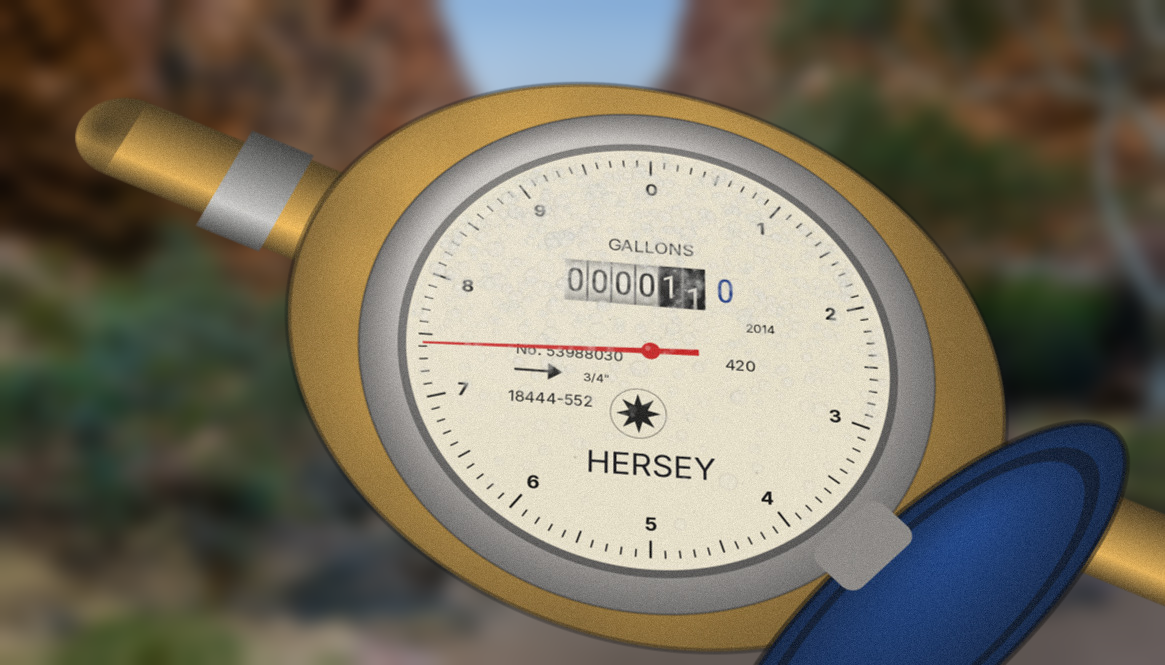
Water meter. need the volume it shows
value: 107.4 gal
